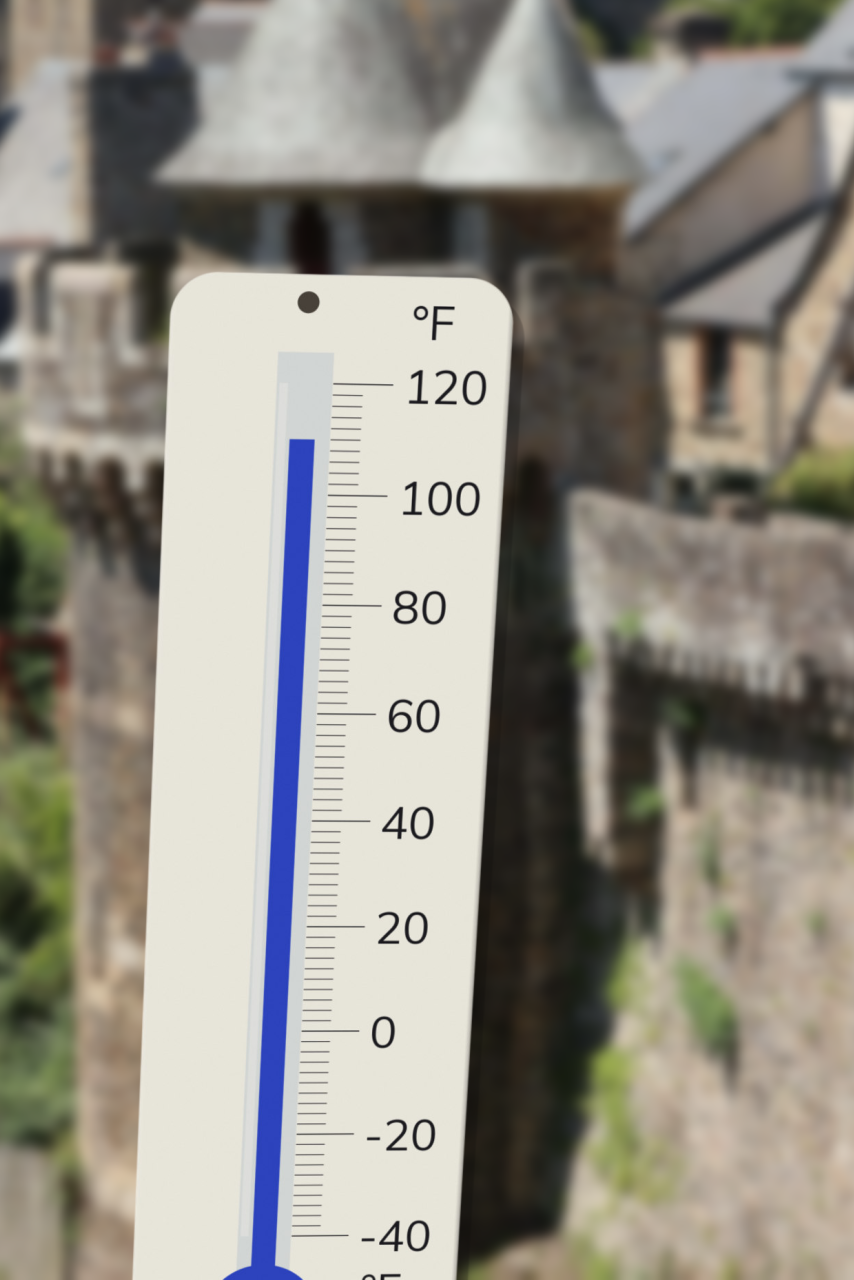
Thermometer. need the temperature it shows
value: 110 °F
